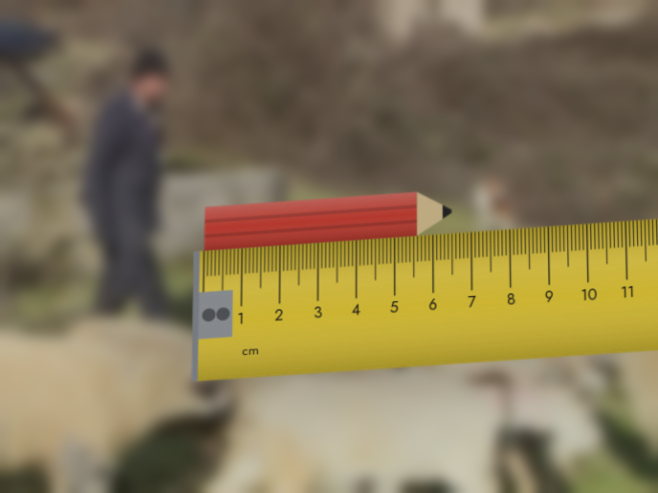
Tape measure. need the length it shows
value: 6.5 cm
